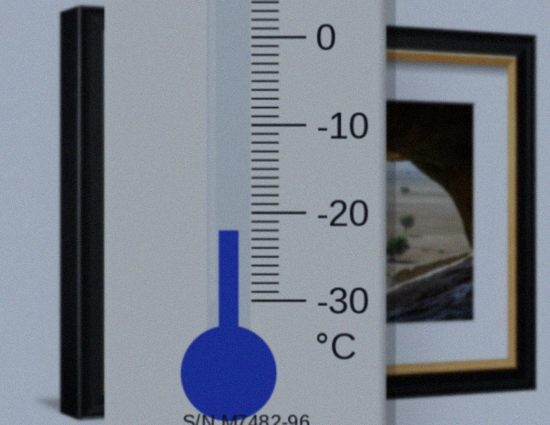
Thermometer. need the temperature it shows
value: -22 °C
